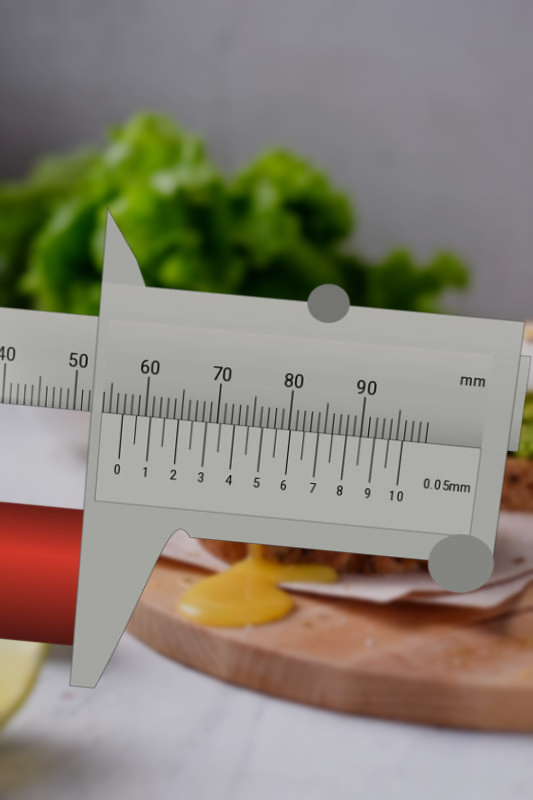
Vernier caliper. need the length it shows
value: 56.8 mm
